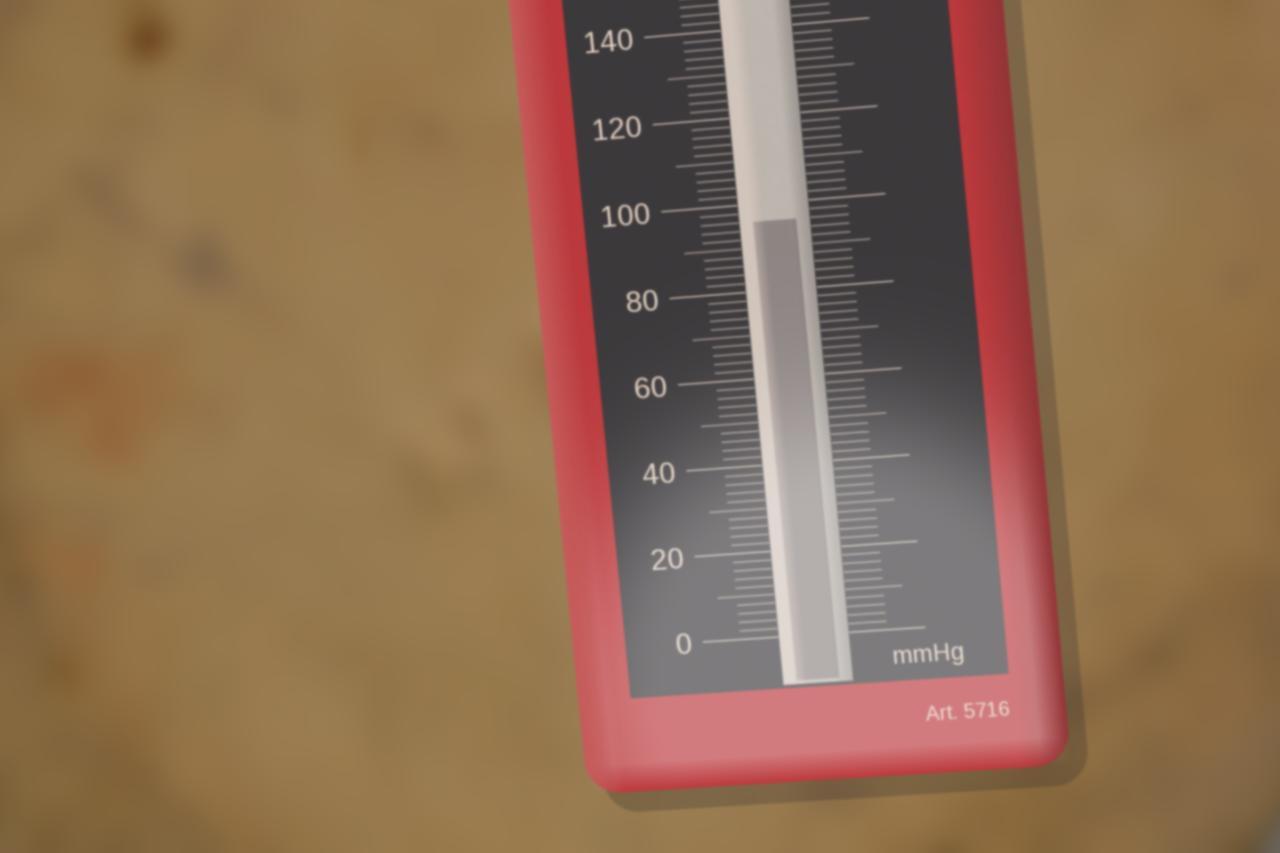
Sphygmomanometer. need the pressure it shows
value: 96 mmHg
